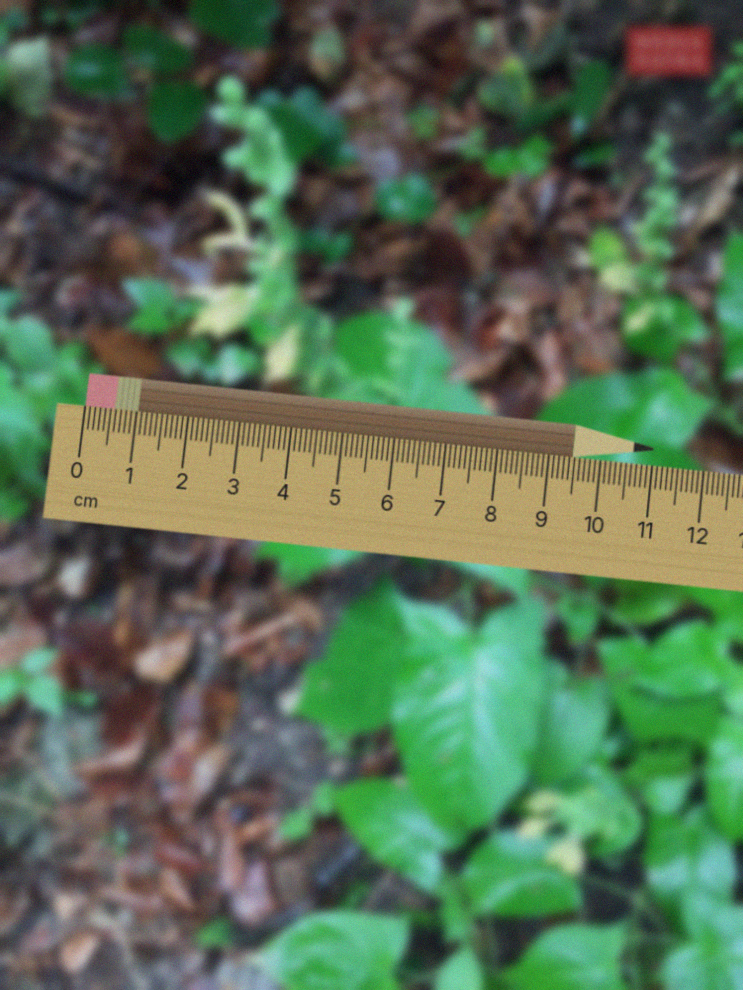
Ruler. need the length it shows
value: 11 cm
